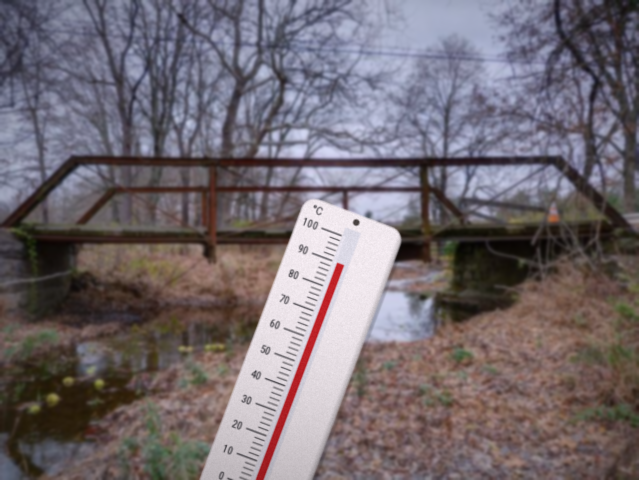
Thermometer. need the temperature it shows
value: 90 °C
